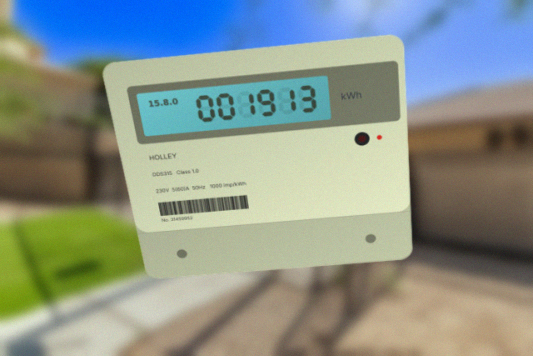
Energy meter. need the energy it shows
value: 1913 kWh
